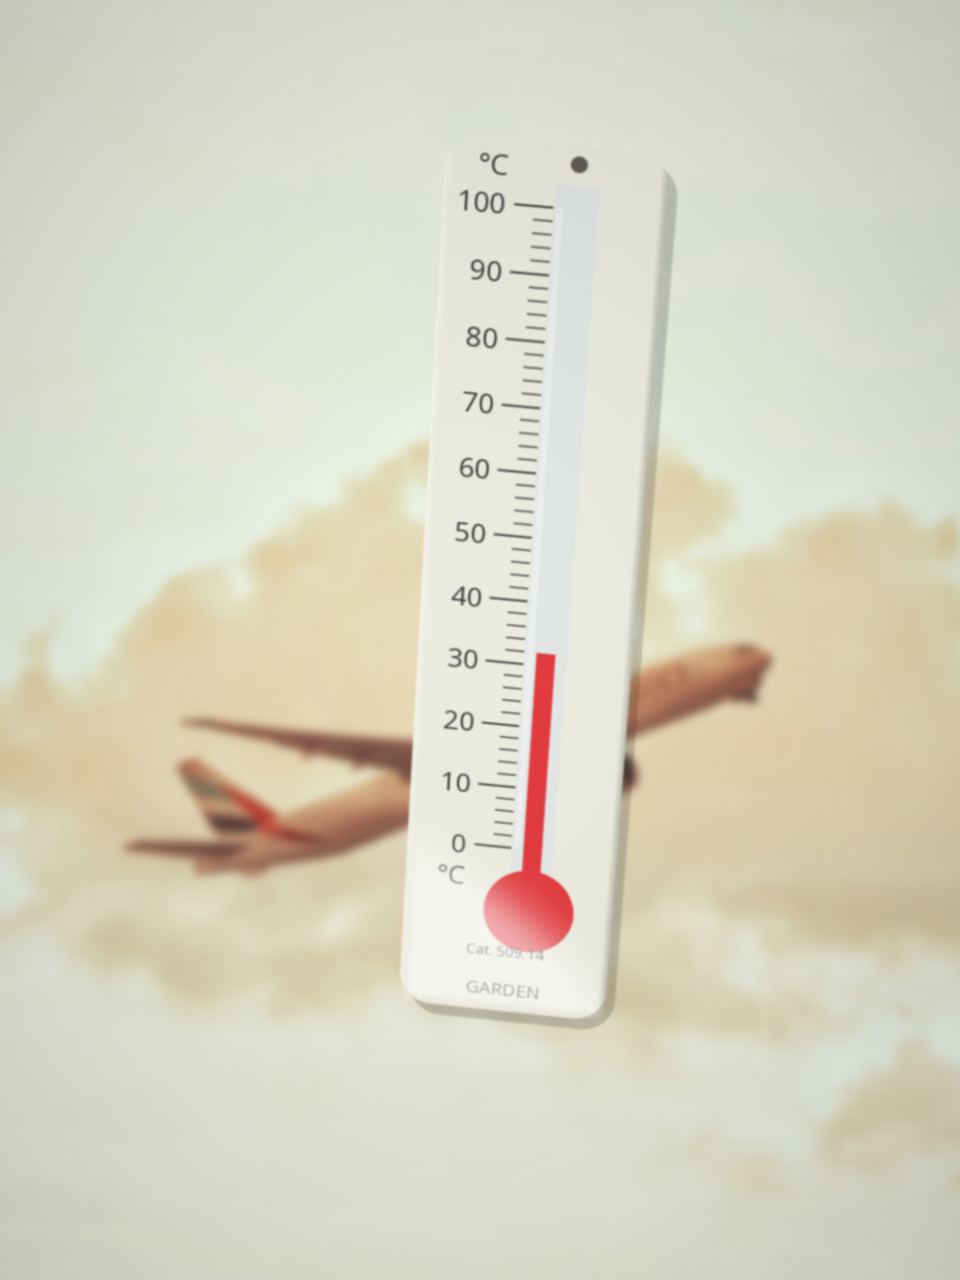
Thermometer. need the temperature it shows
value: 32 °C
